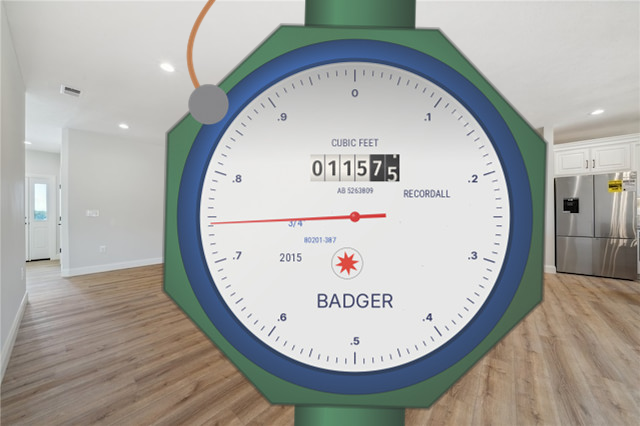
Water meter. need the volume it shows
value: 11574.74 ft³
